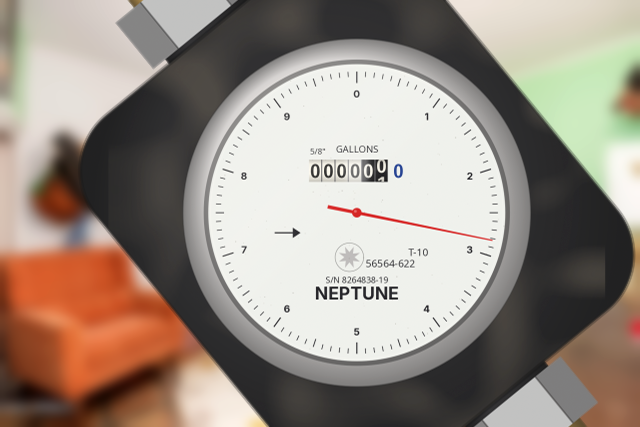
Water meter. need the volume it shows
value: 2.8 gal
